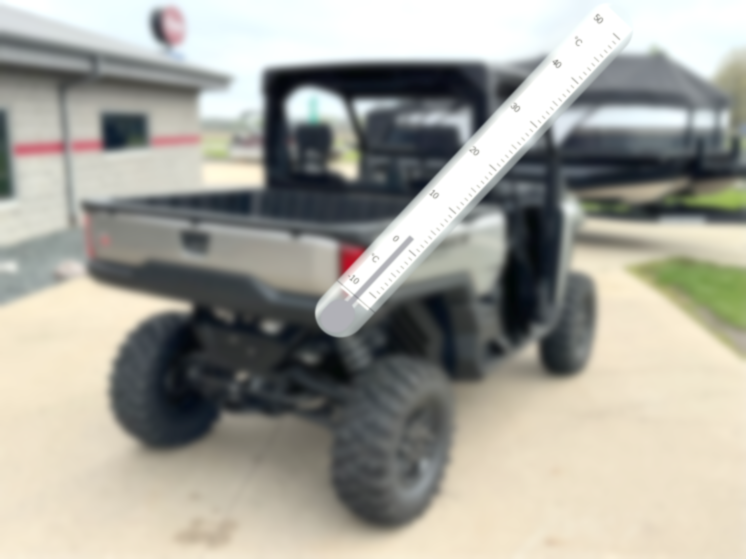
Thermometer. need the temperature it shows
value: 2 °C
